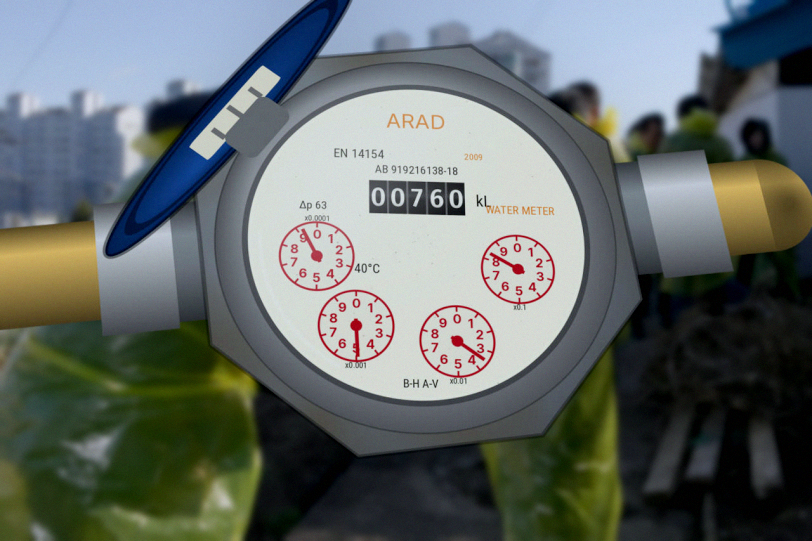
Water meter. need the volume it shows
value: 760.8349 kL
